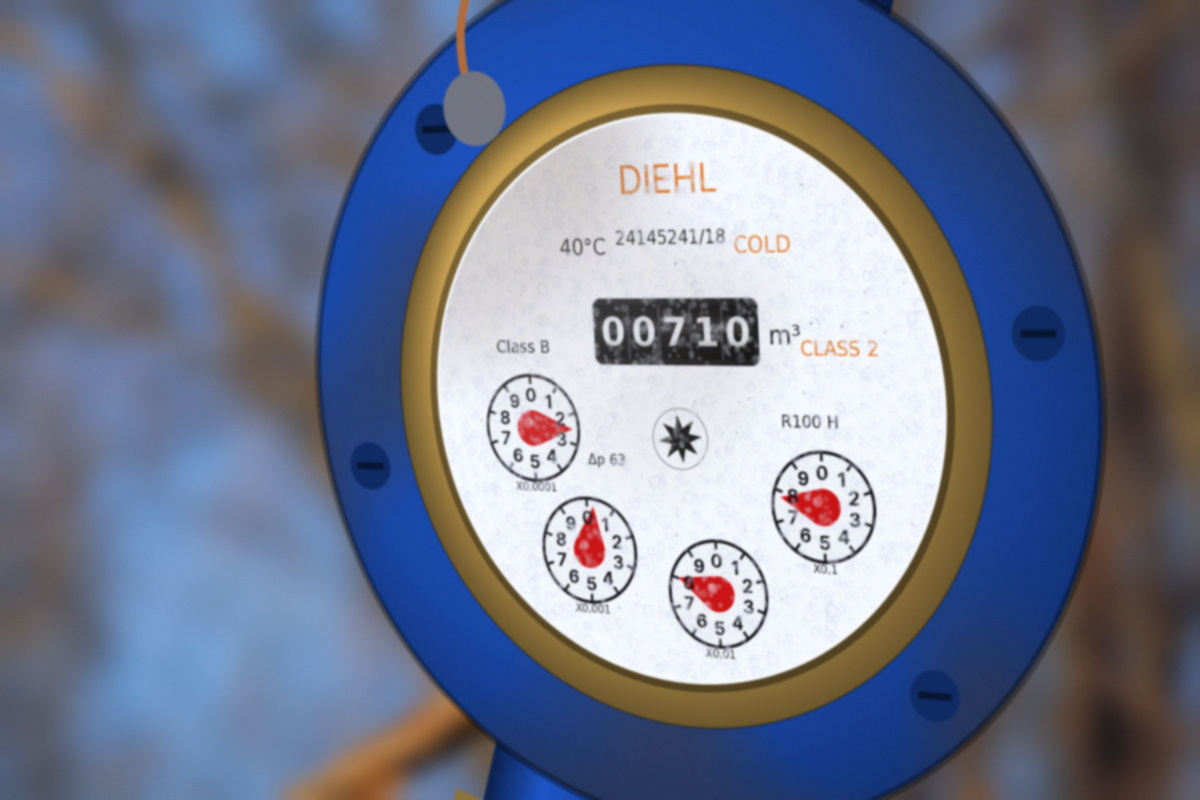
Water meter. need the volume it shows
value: 710.7802 m³
